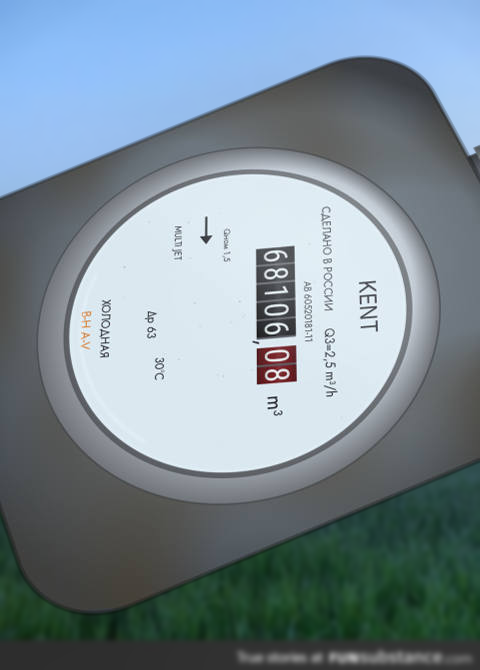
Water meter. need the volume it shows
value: 68106.08 m³
